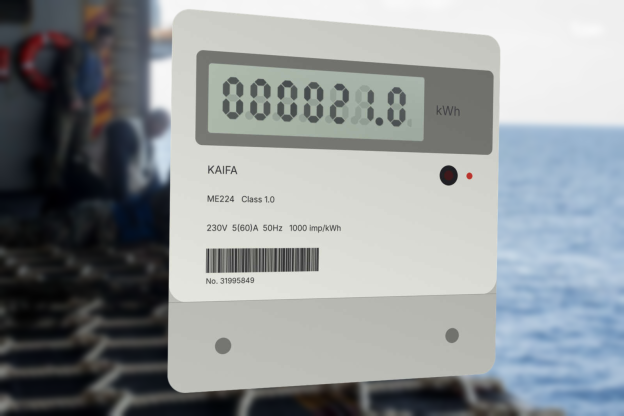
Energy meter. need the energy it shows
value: 21.0 kWh
